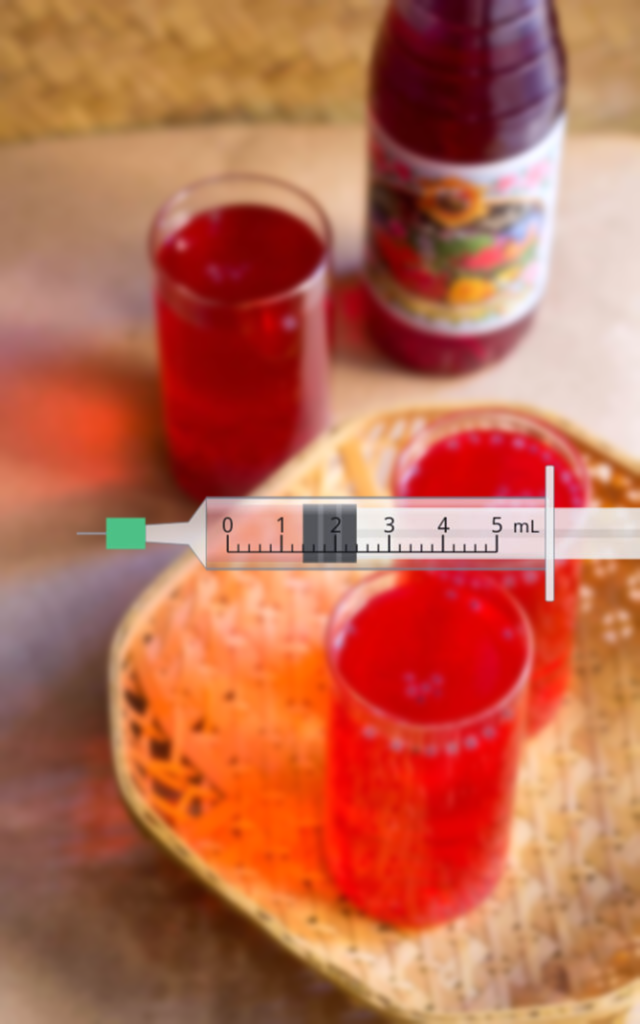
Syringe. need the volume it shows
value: 1.4 mL
